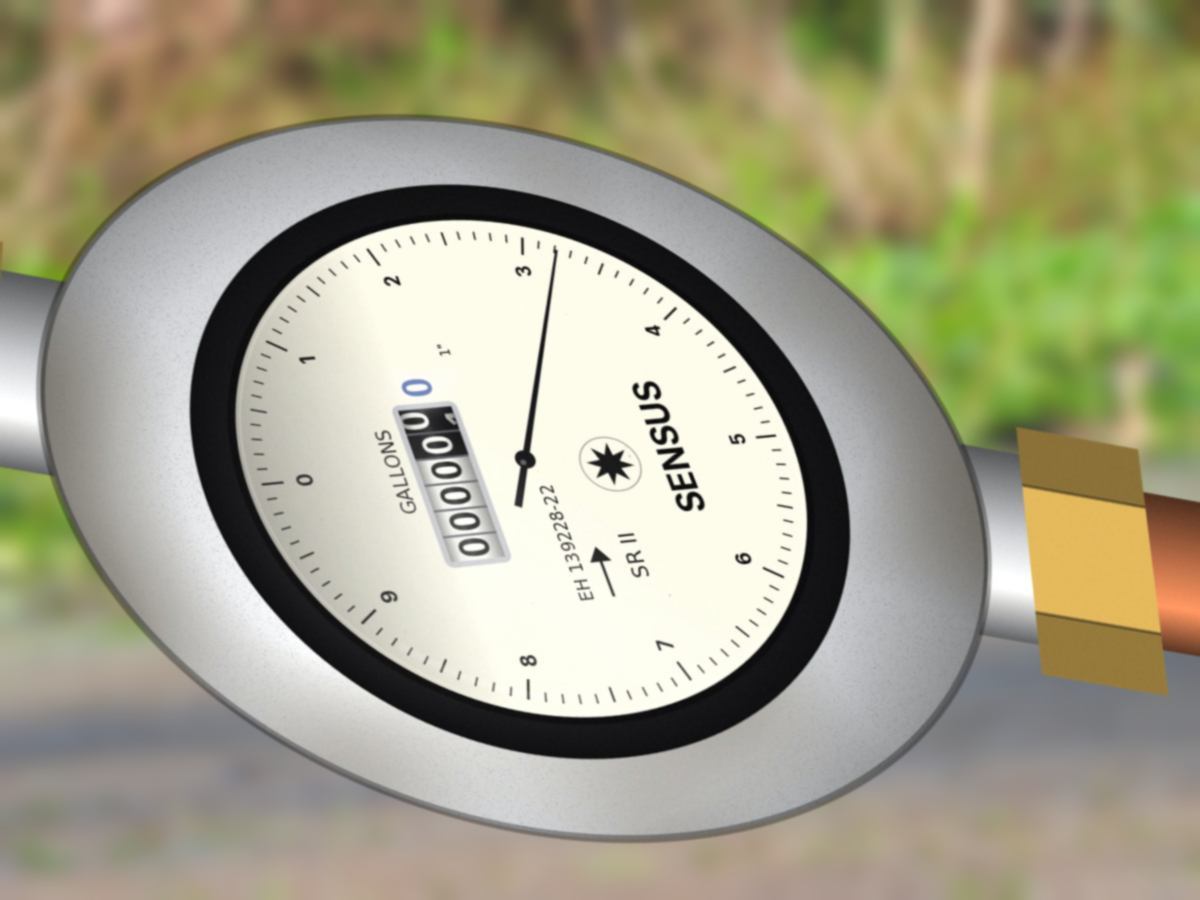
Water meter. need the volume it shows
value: 3.2 gal
